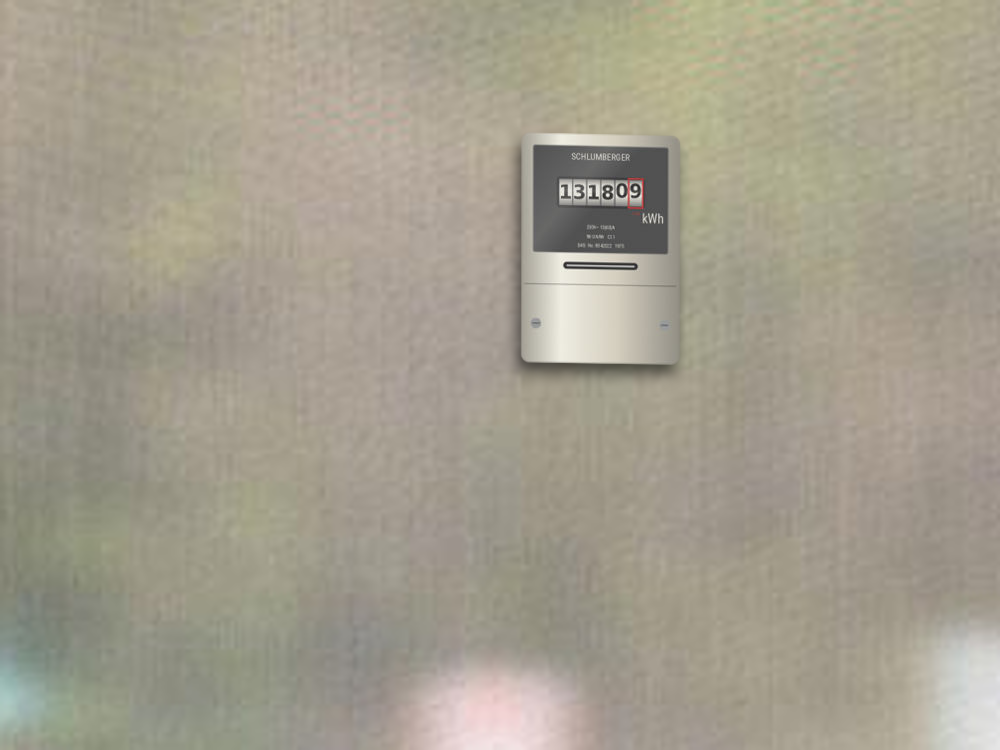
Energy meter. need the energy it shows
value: 13180.9 kWh
